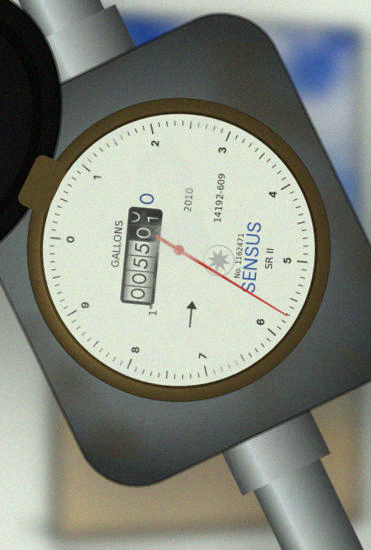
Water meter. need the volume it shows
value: 55005.7 gal
